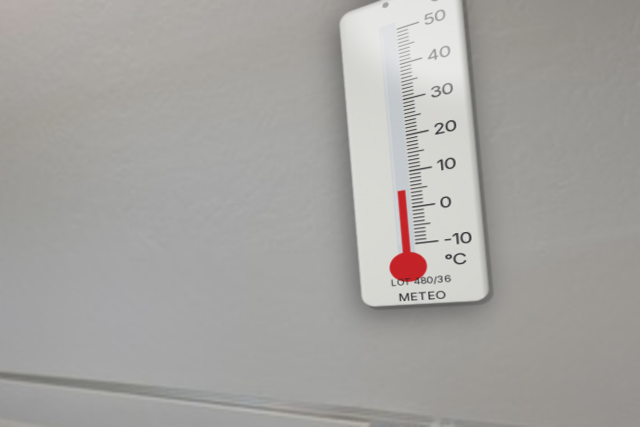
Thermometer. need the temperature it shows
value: 5 °C
